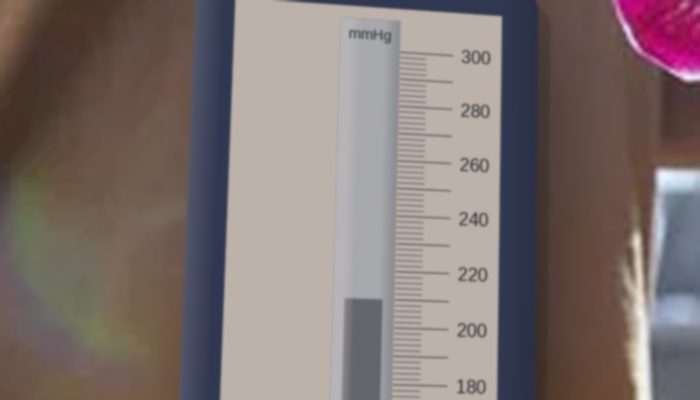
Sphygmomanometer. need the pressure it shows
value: 210 mmHg
